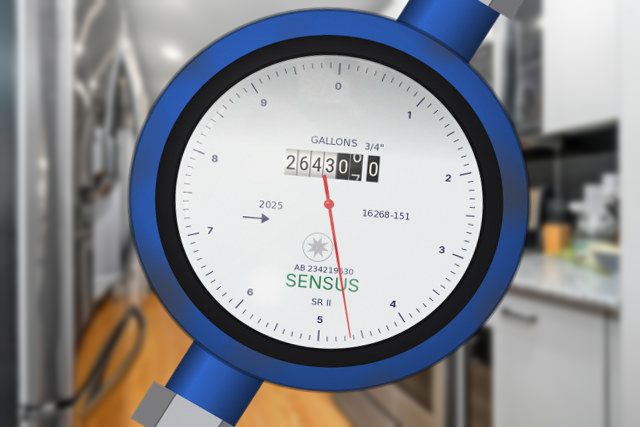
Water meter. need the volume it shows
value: 2643064.6 gal
